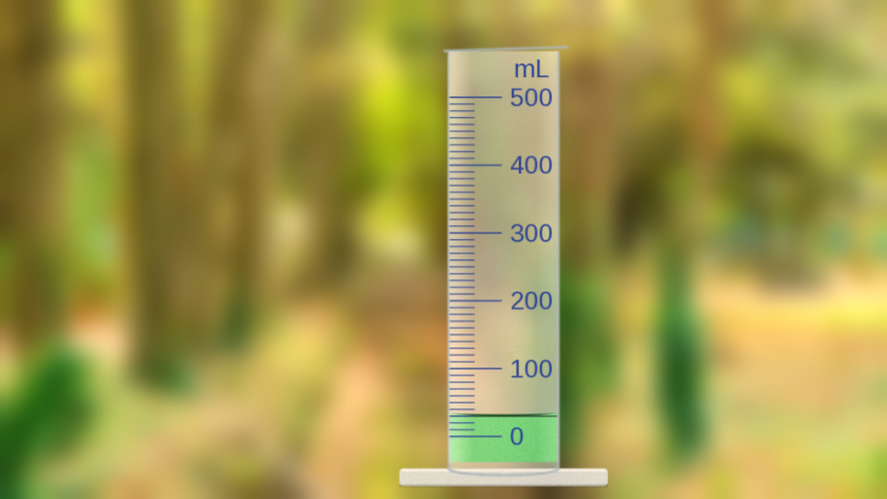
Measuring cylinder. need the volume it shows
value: 30 mL
